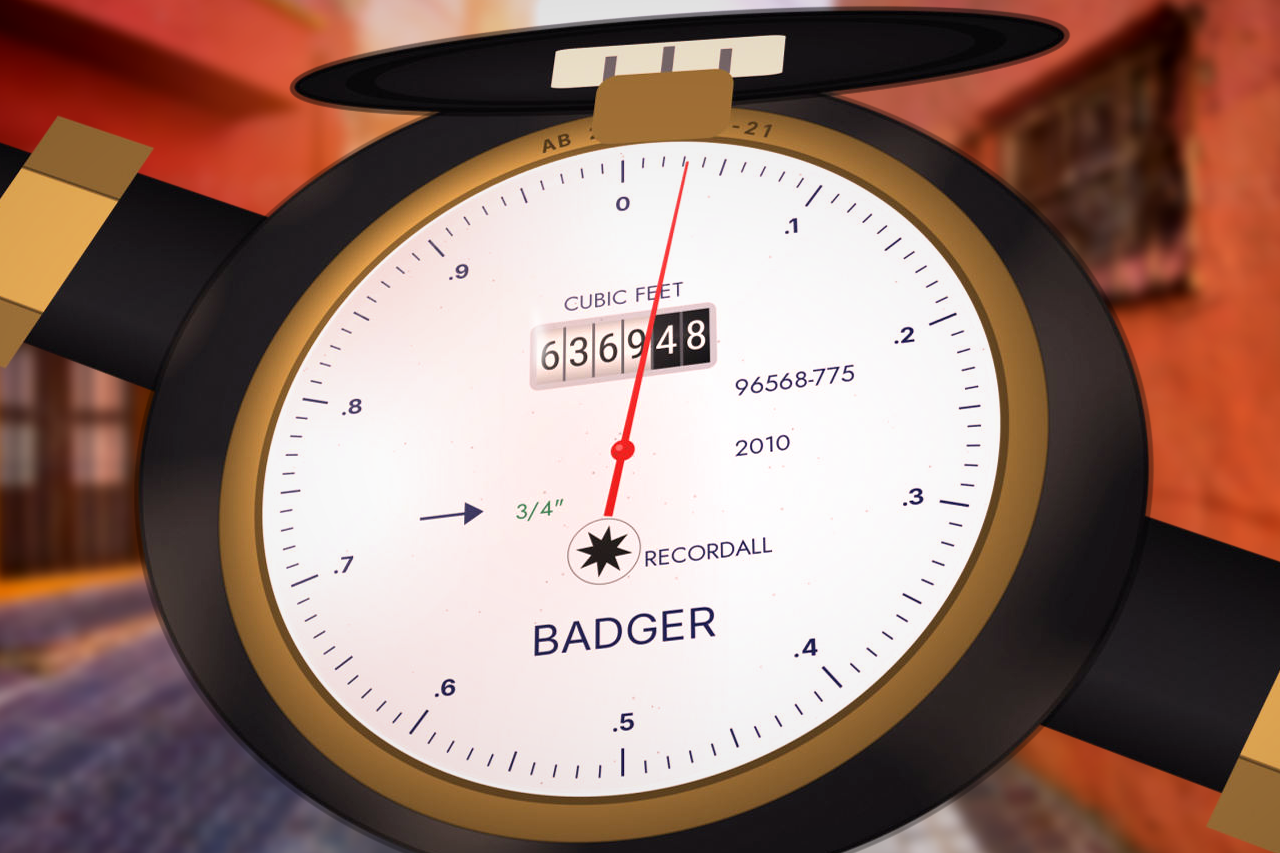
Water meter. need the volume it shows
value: 636948.03 ft³
